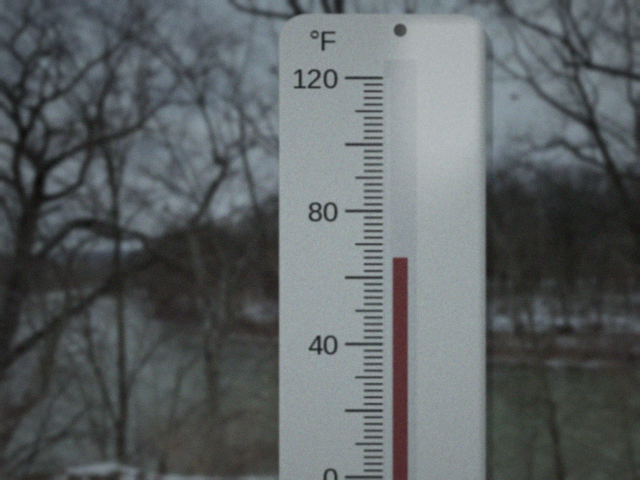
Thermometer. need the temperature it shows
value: 66 °F
